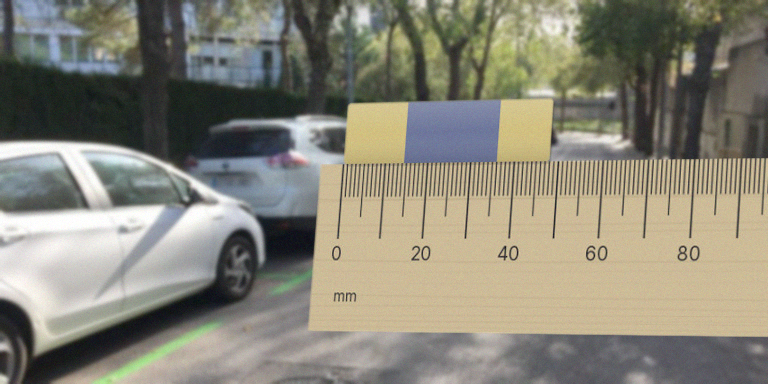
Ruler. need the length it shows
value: 48 mm
